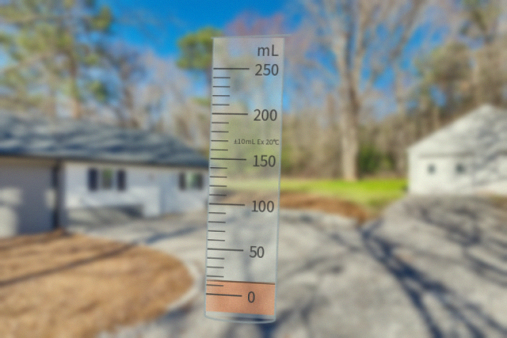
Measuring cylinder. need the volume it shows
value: 15 mL
